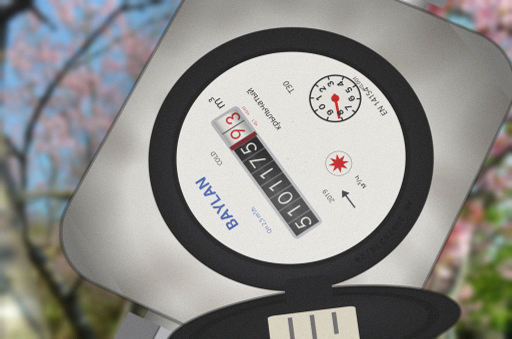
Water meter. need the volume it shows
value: 5101175.928 m³
